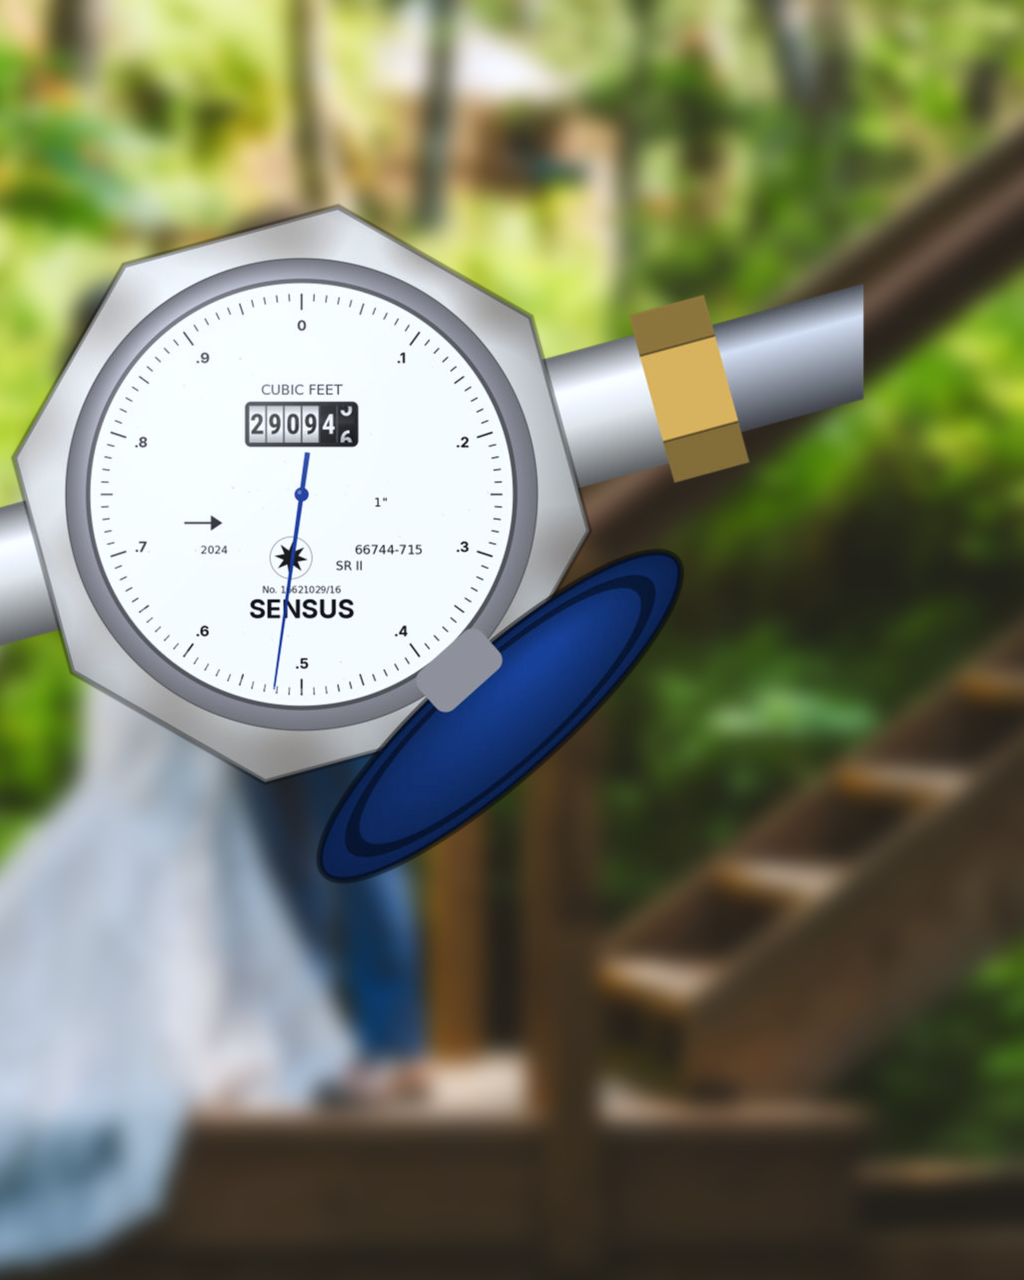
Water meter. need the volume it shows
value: 290945.52 ft³
